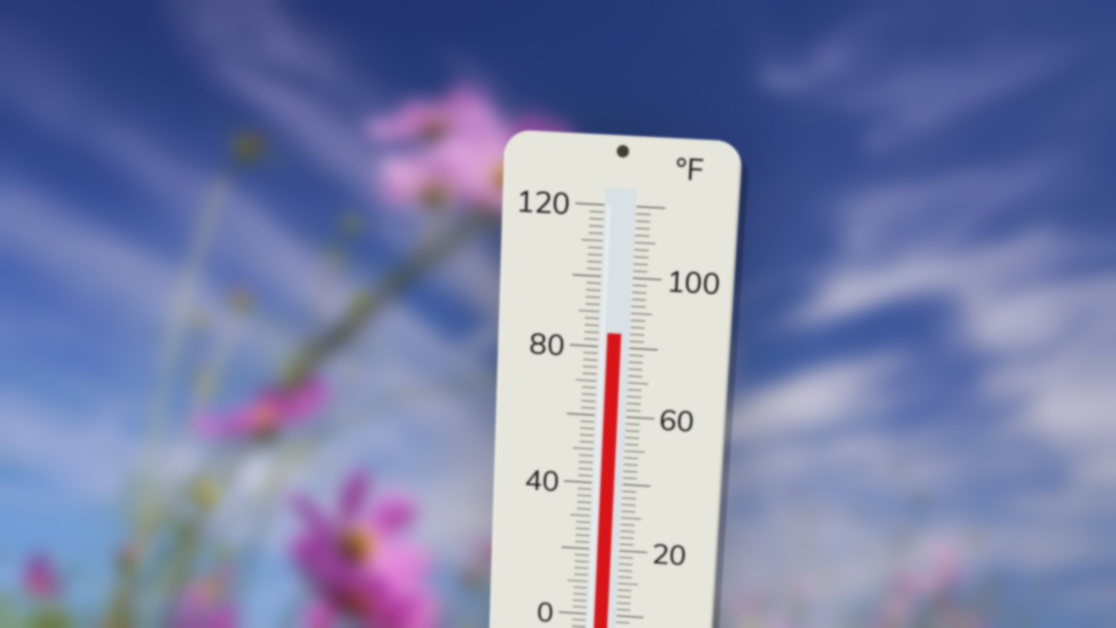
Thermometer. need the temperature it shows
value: 84 °F
